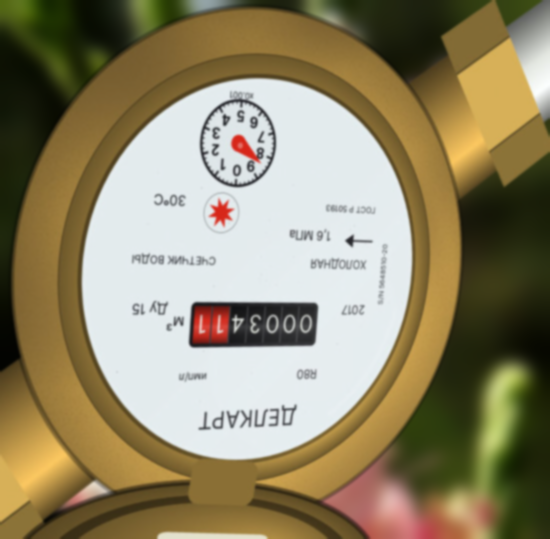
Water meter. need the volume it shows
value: 34.118 m³
